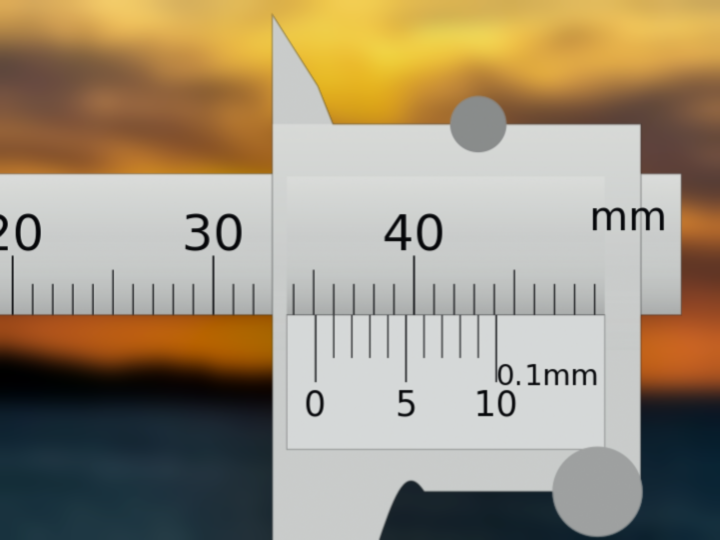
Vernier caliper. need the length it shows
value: 35.1 mm
